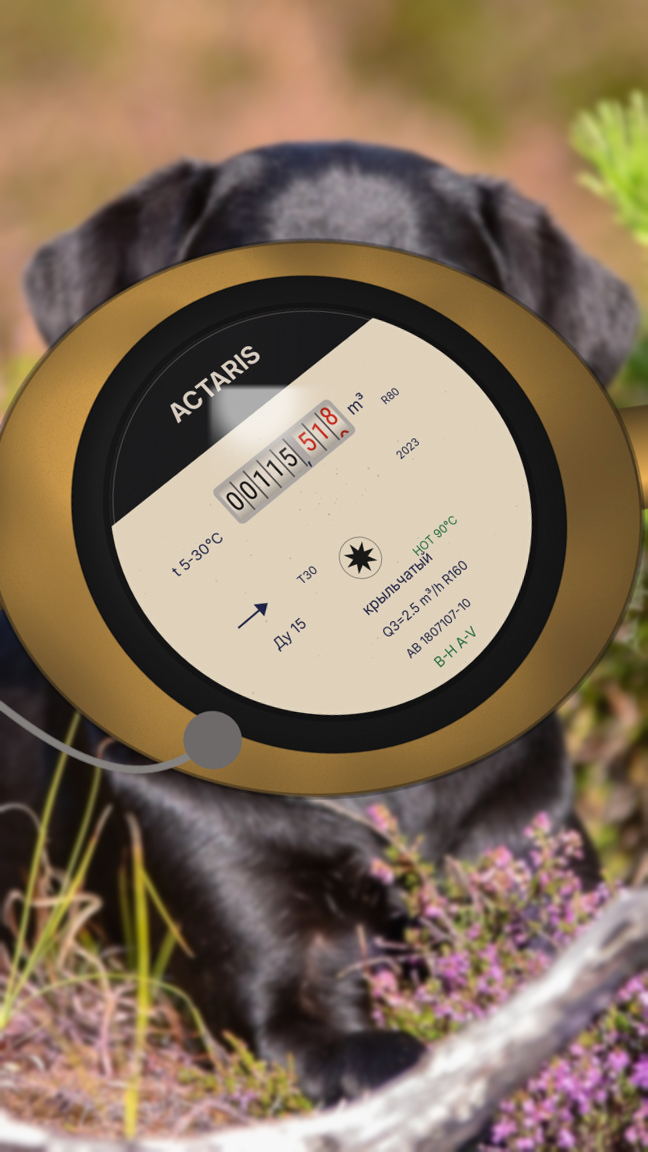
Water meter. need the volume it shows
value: 115.518 m³
